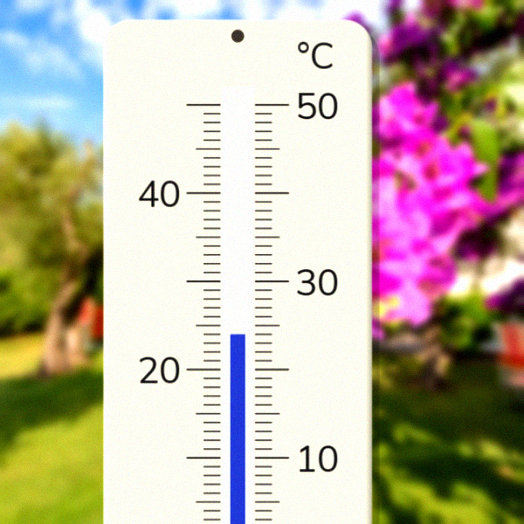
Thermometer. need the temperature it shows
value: 24 °C
